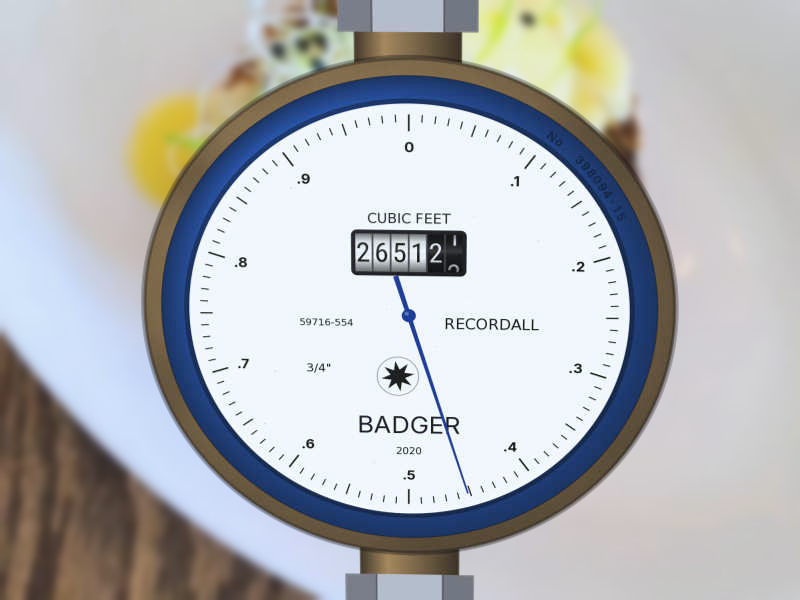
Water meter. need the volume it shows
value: 265121.45 ft³
